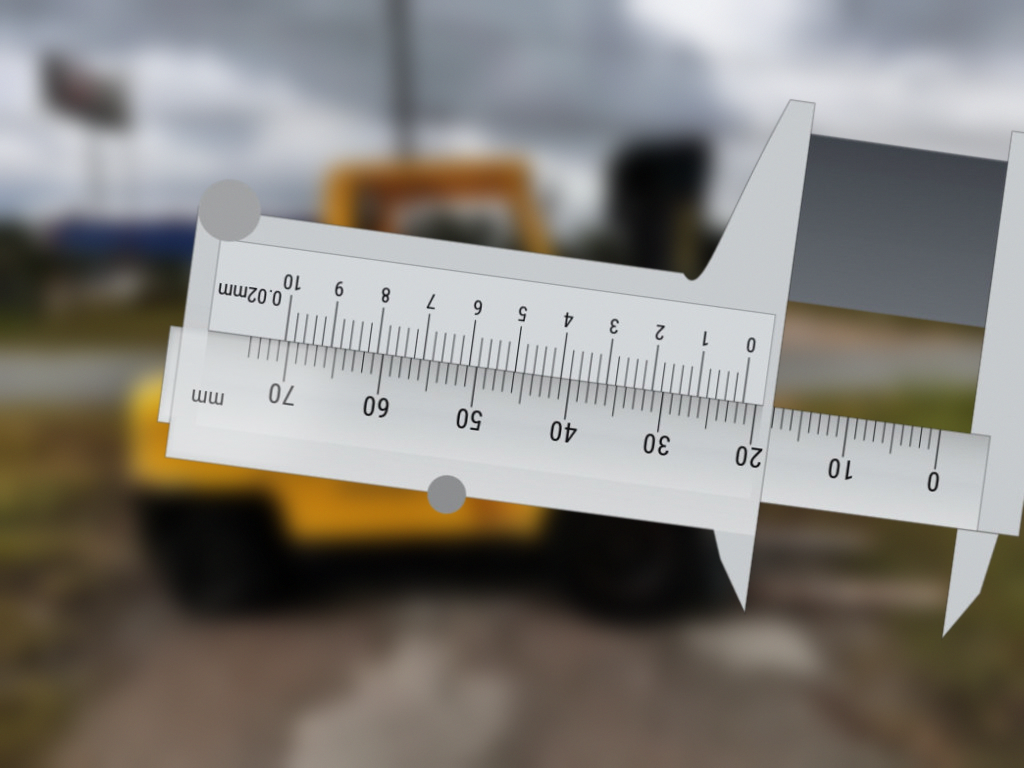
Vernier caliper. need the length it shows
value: 21.4 mm
